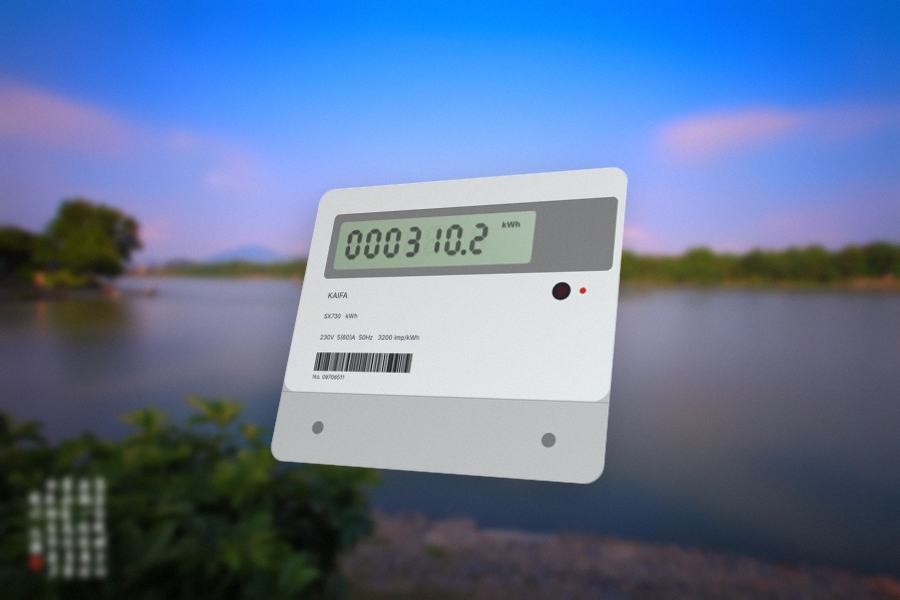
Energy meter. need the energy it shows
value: 310.2 kWh
